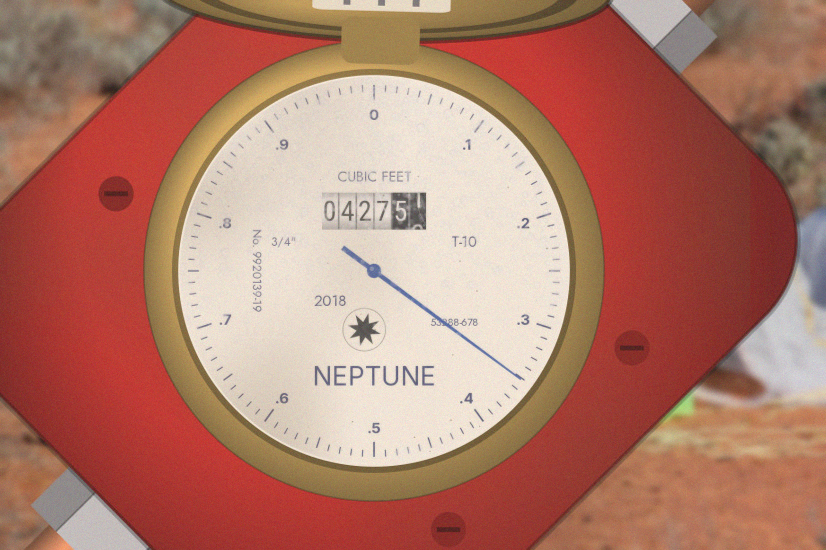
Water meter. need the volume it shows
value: 42751.35 ft³
